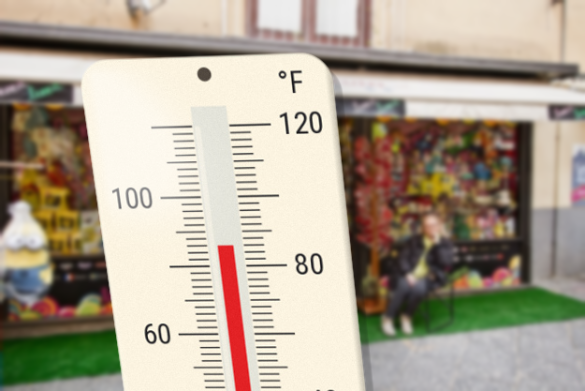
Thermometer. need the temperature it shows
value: 86 °F
